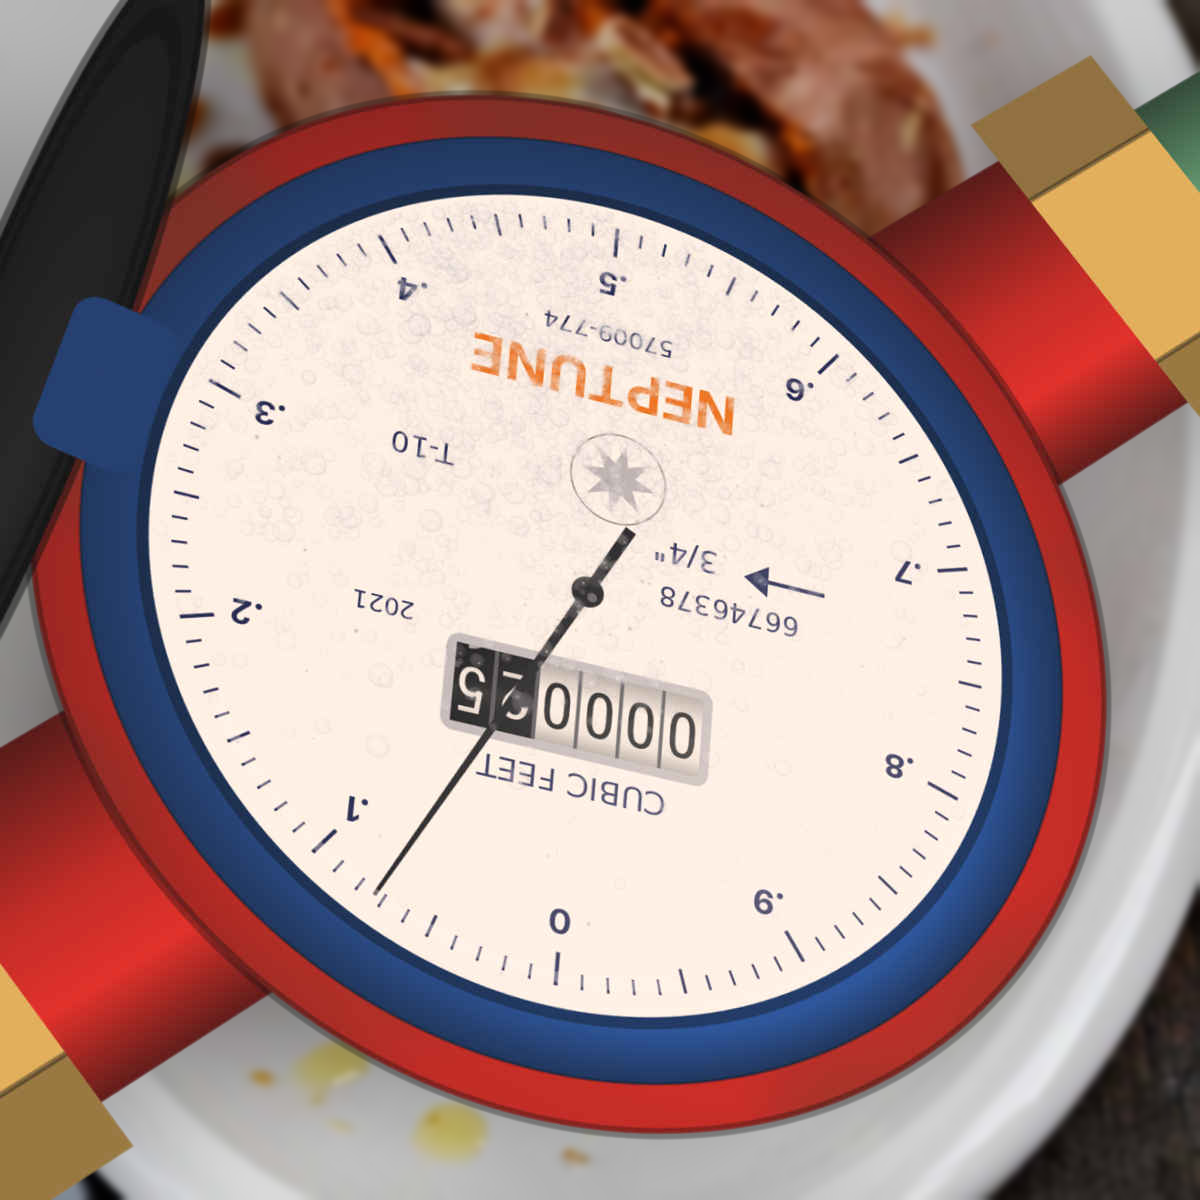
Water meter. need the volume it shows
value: 25.07 ft³
